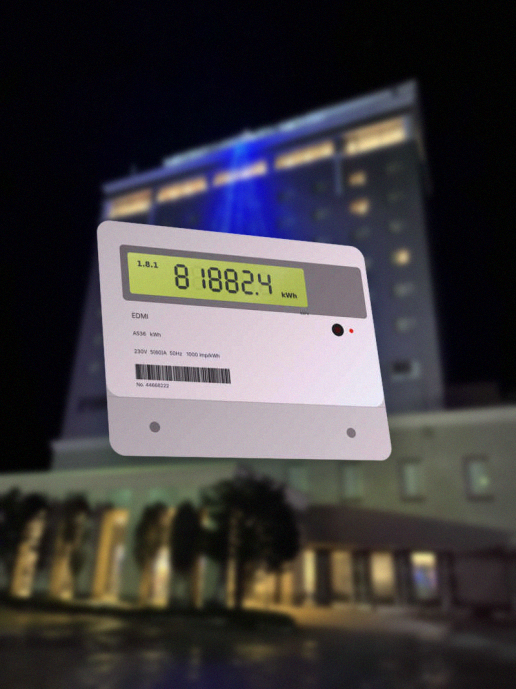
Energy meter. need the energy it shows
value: 81882.4 kWh
